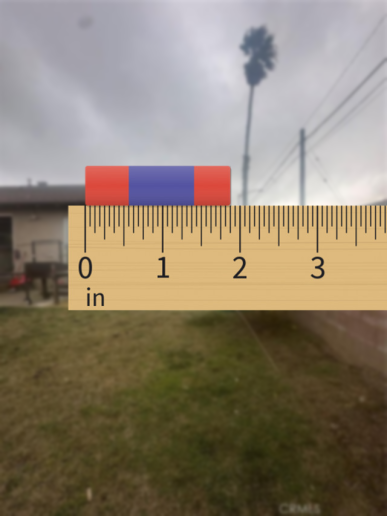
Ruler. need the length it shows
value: 1.875 in
